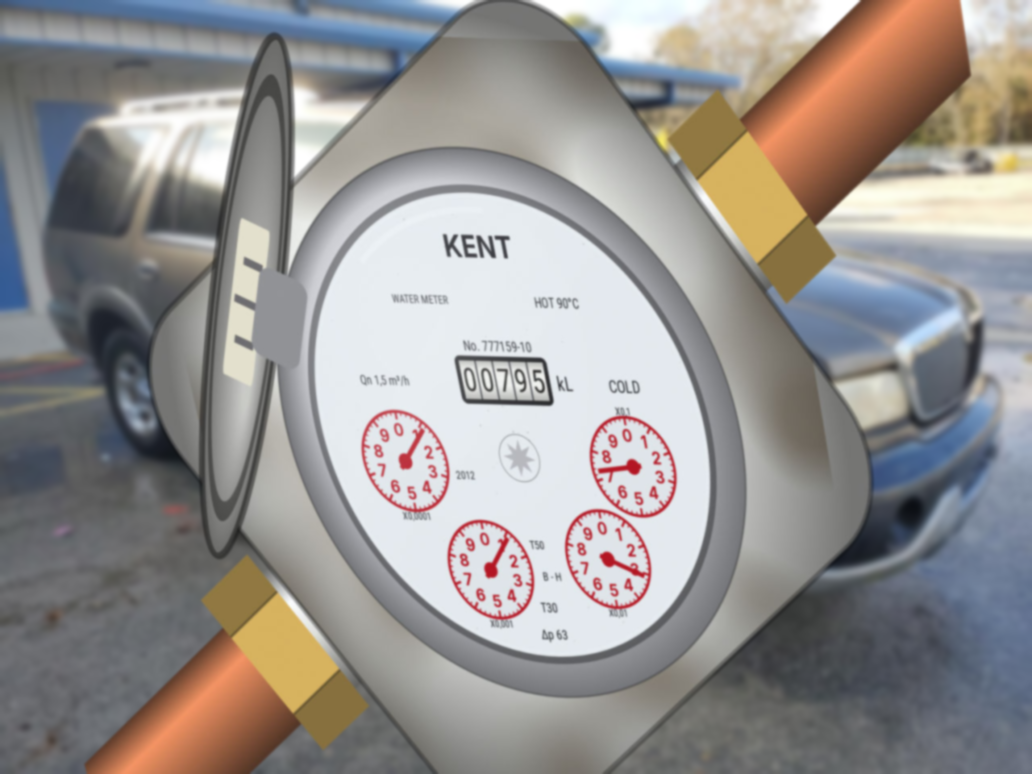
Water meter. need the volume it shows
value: 795.7311 kL
